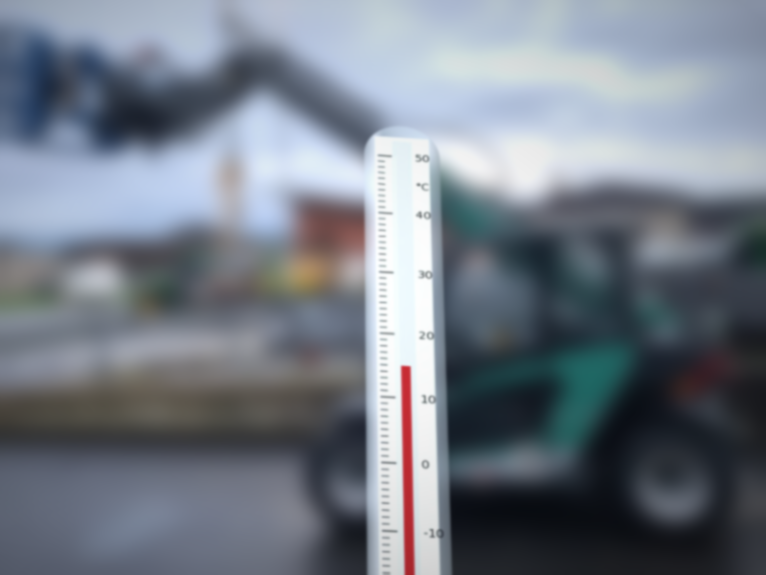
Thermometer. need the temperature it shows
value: 15 °C
